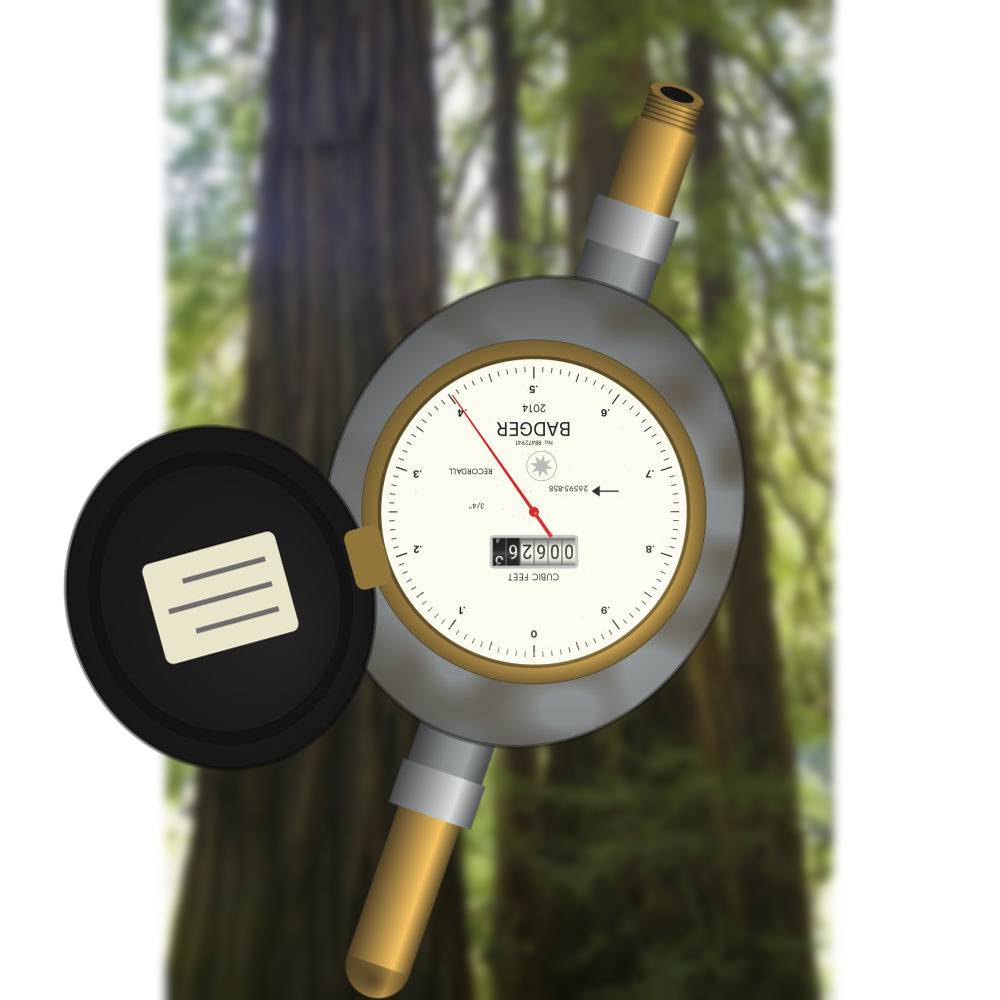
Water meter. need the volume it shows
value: 6263.40 ft³
